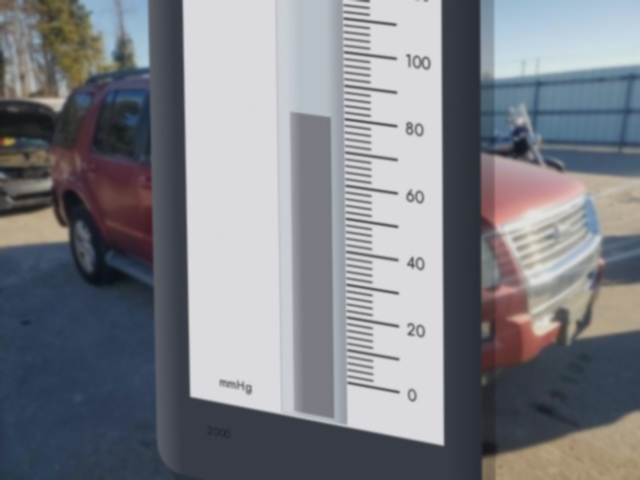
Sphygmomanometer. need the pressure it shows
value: 80 mmHg
